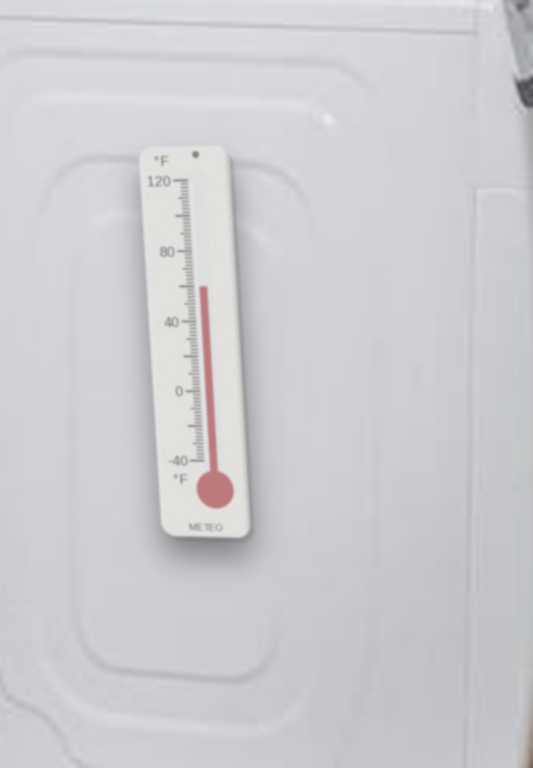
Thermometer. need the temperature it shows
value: 60 °F
